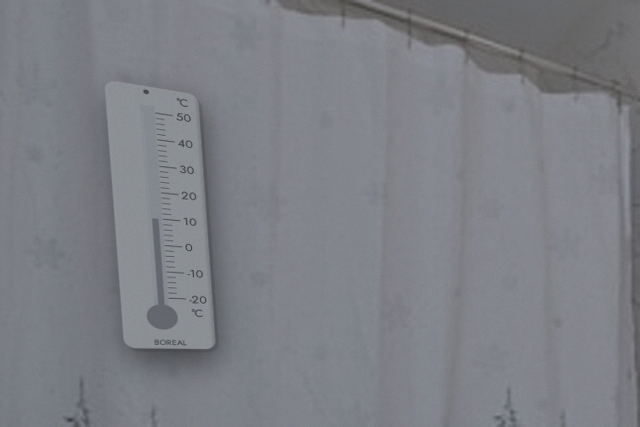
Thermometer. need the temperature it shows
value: 10 °C
